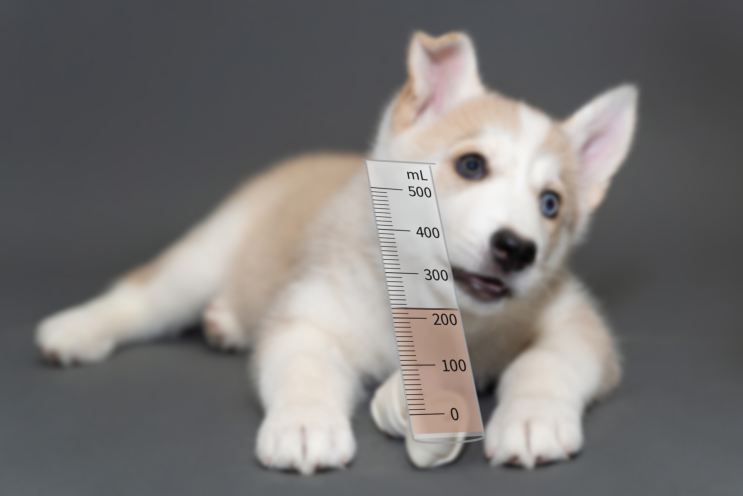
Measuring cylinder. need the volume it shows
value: 220 mL
